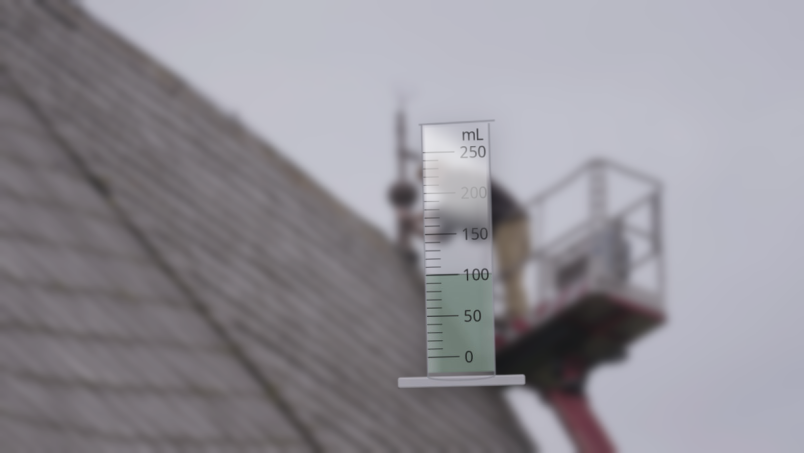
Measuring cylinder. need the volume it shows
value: 100 mL
